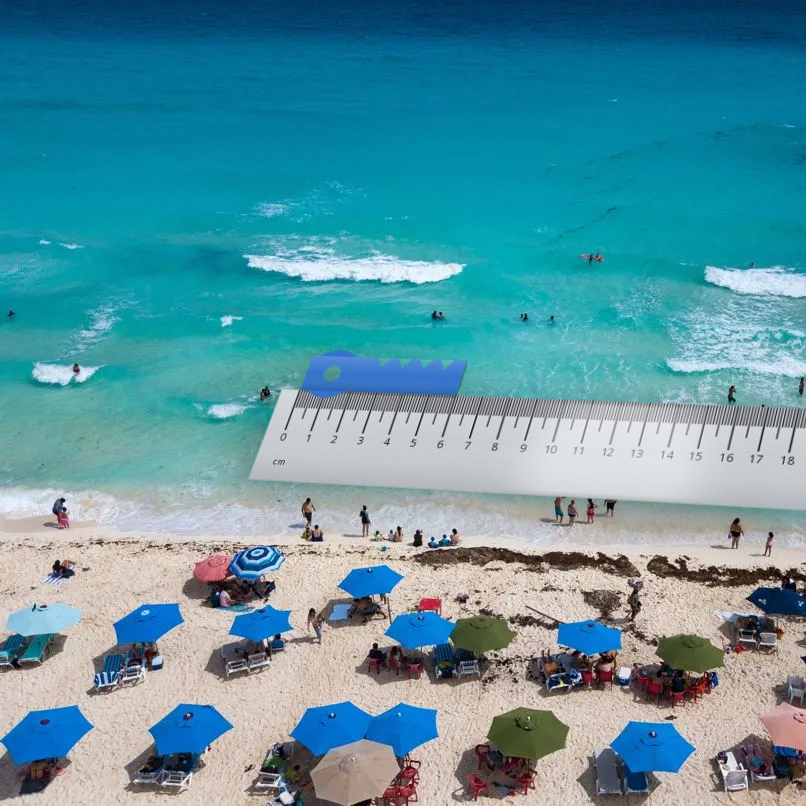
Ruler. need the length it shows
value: 6 cm
